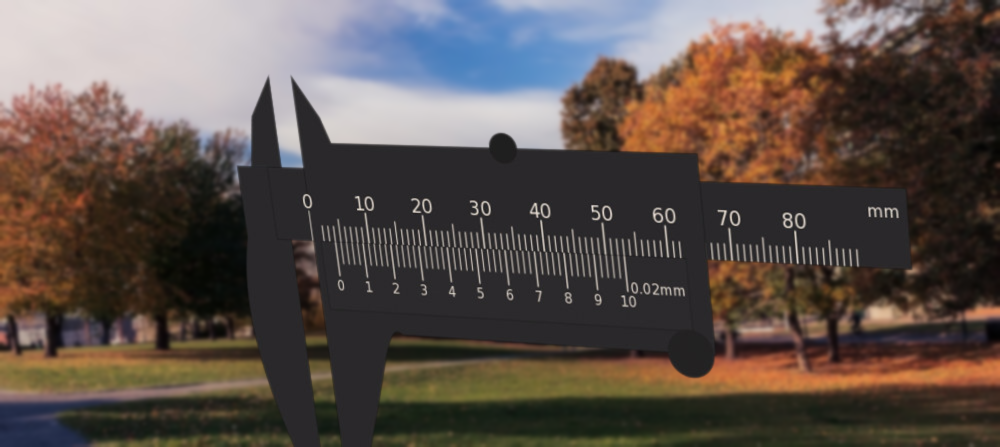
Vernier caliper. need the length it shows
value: 4.0 mm
